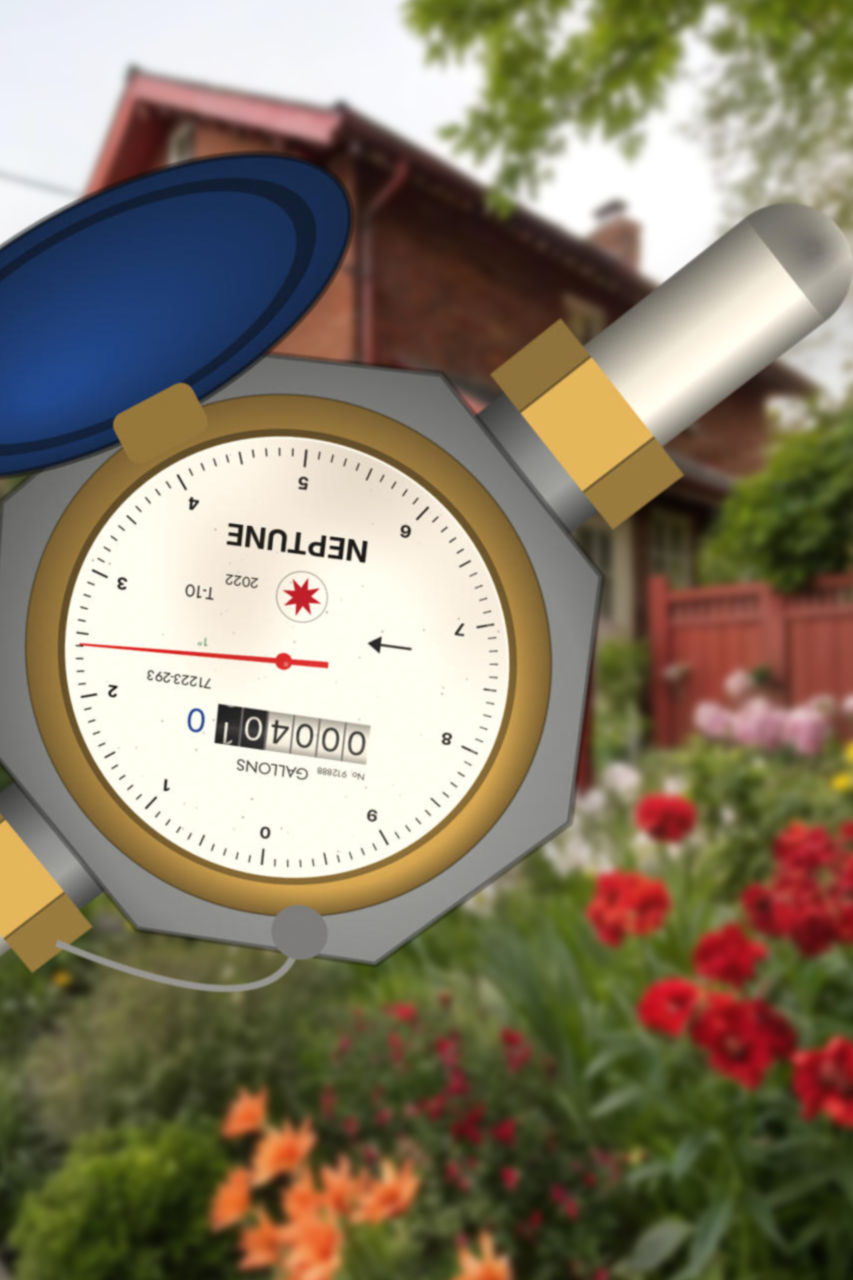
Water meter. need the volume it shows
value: 4012.4 gal
